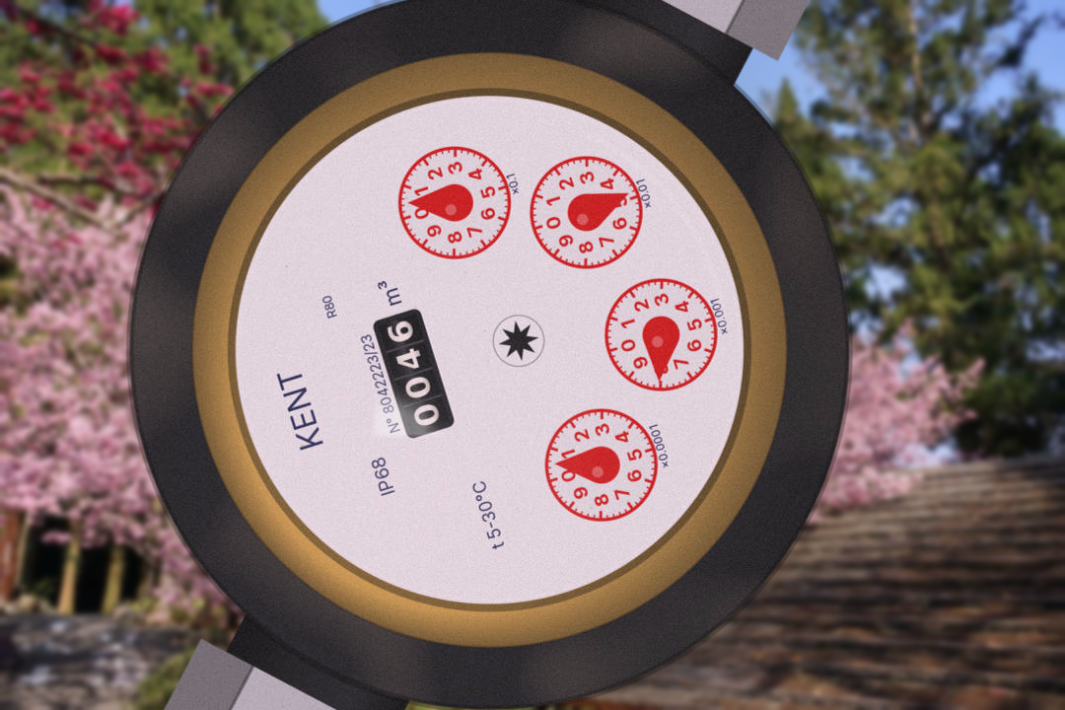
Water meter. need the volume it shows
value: 46.0480 m³
